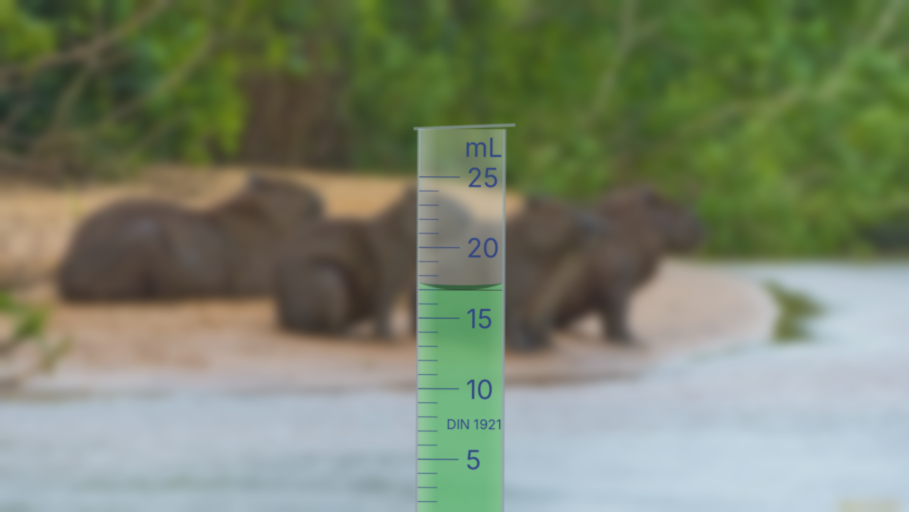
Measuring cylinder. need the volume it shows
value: 17 mL
